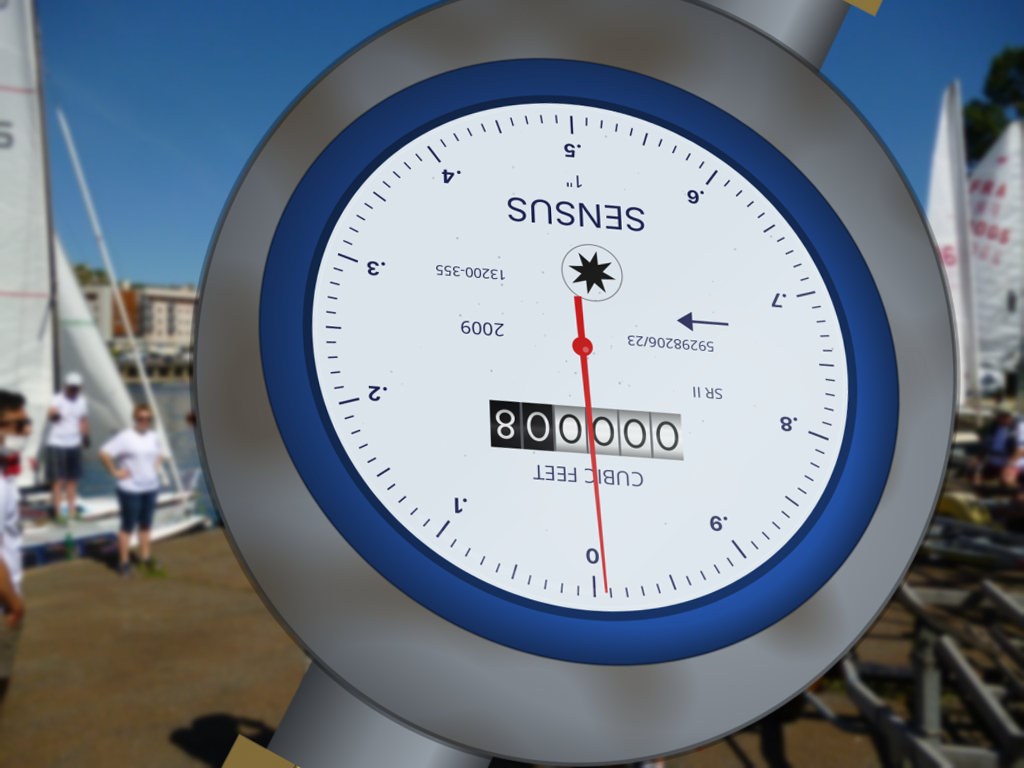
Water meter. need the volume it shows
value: 7.99 ft³
